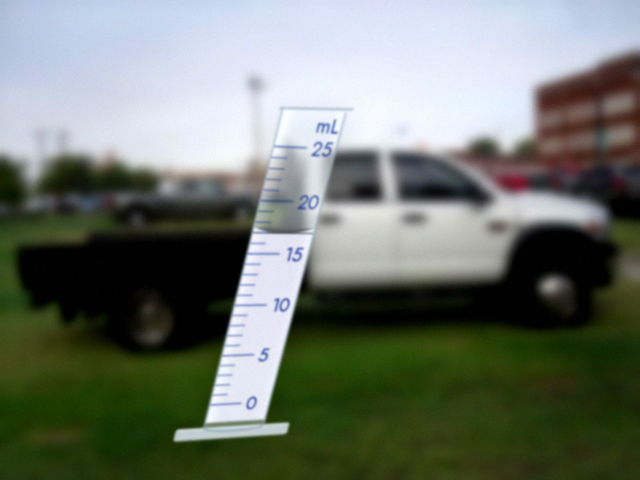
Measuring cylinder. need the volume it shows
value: 17 mL
